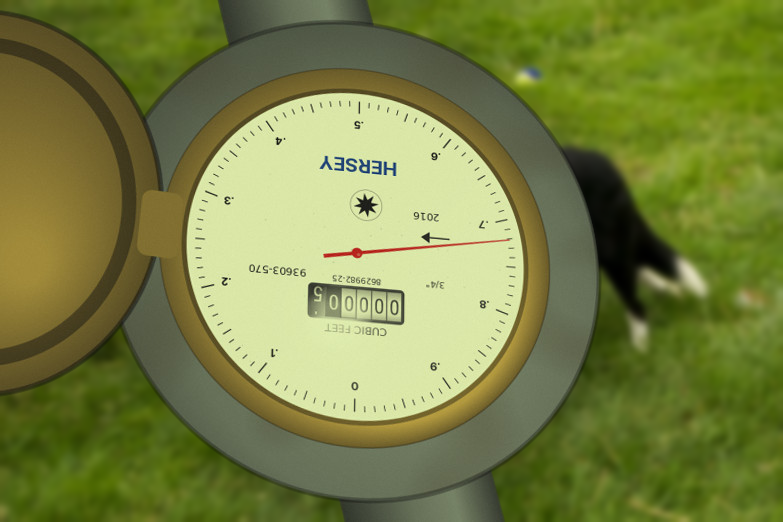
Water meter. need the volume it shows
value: 4.72 ft³
